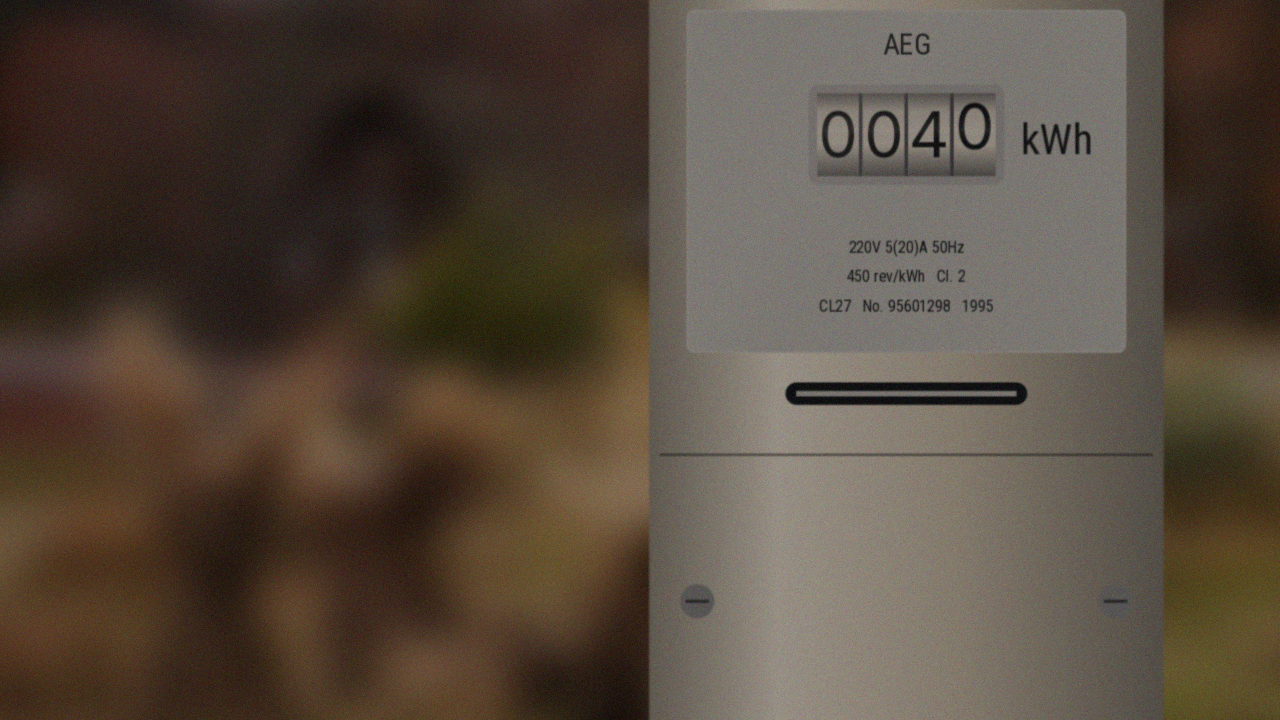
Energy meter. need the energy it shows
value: 40 kWh
